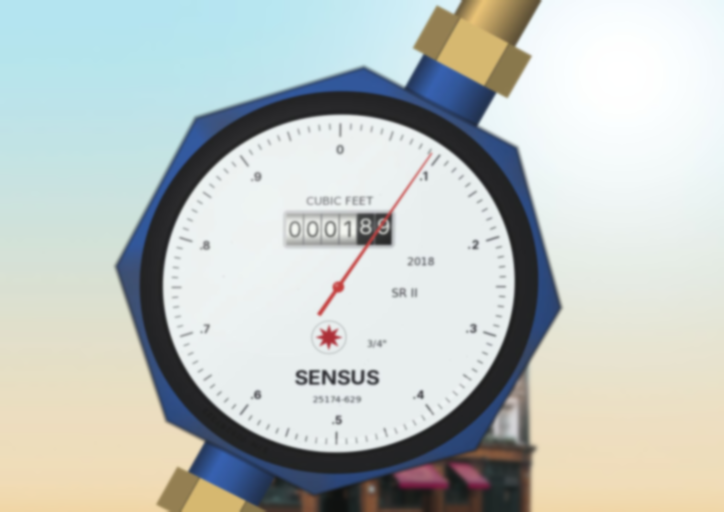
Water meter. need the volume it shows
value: 189.09 ft³
